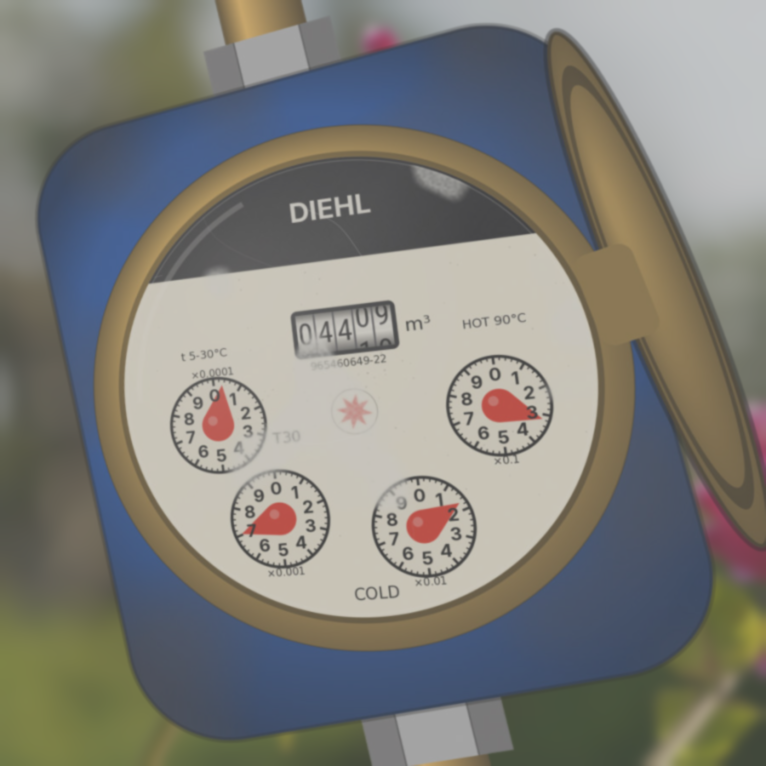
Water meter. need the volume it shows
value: 4409.3170 m³
